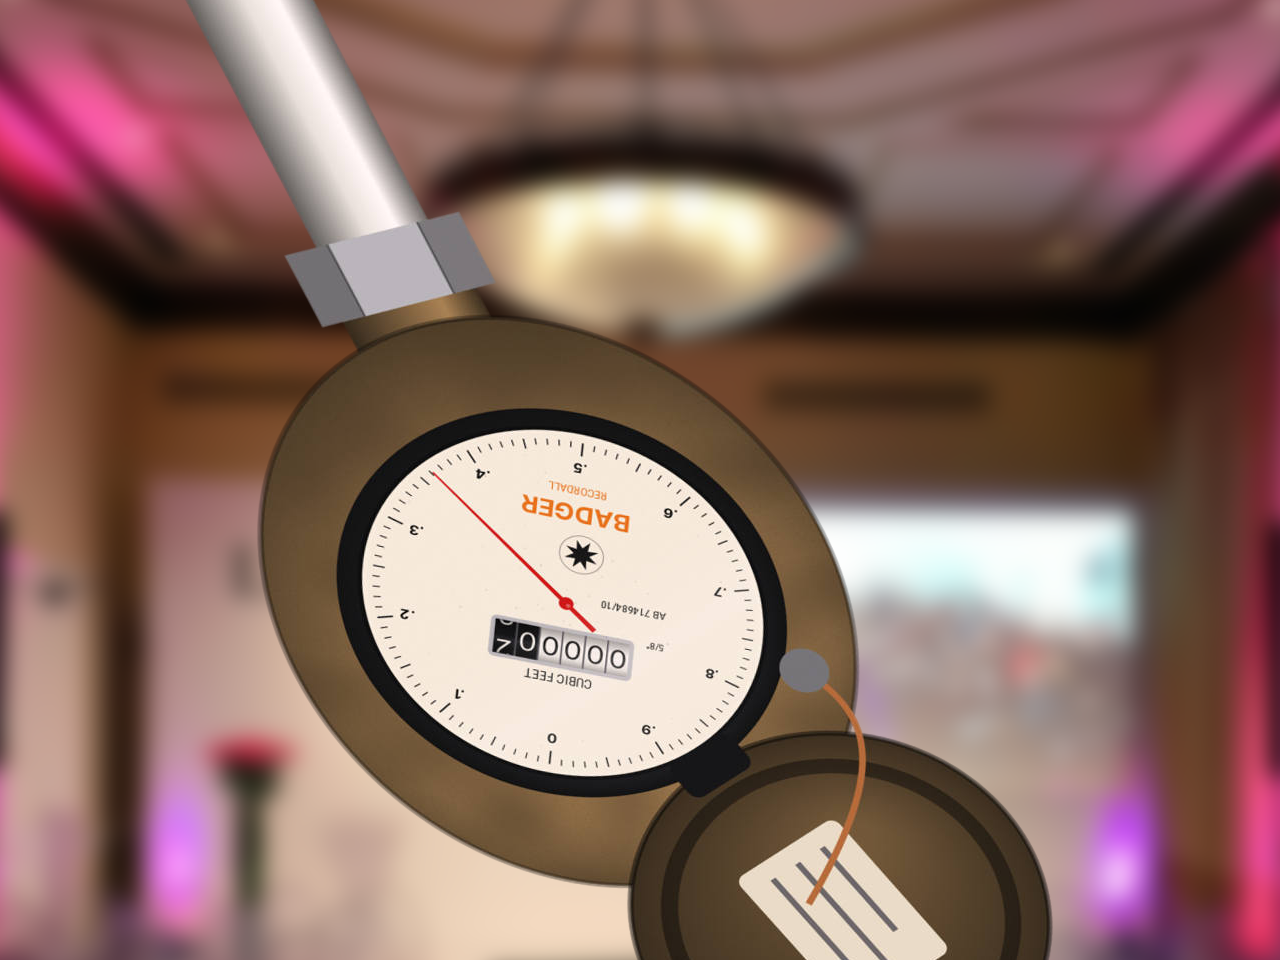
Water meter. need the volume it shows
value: 2.36 ft³
